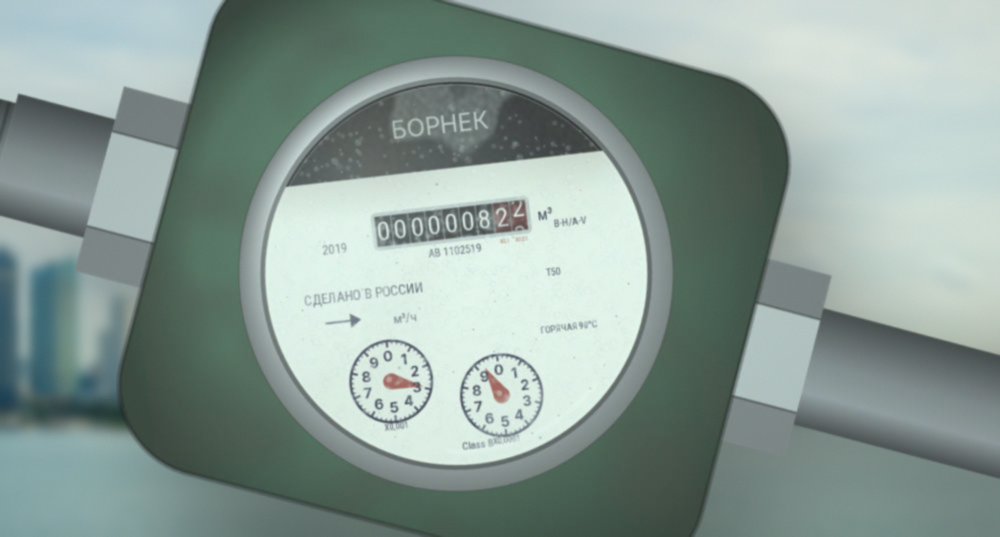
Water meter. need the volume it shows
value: 8.2229 m³
